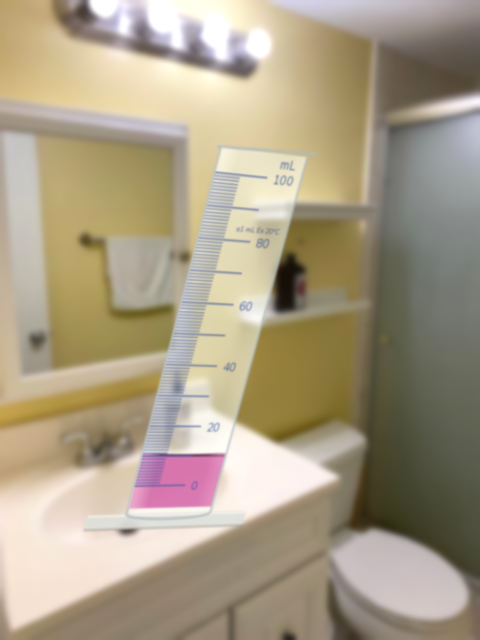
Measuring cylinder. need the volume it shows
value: 10 mL
